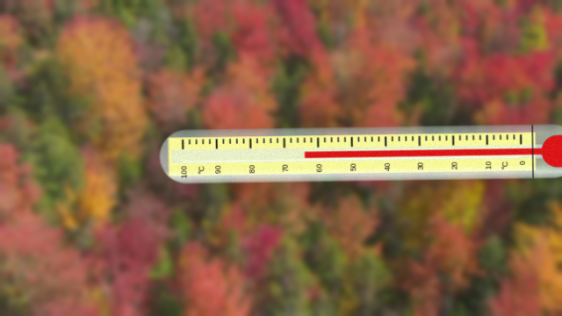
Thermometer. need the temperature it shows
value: 64 °C
